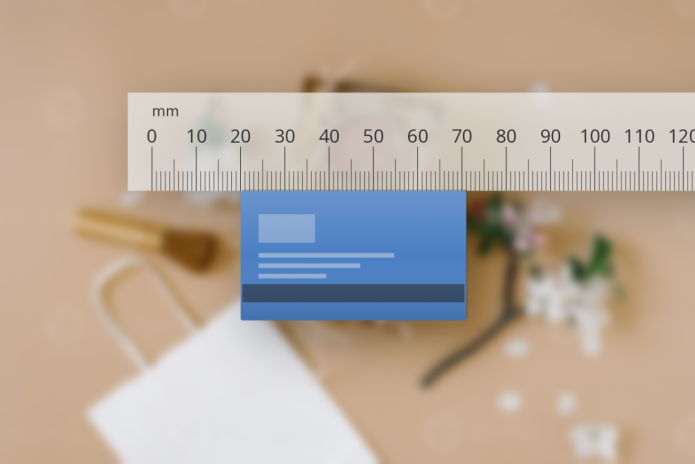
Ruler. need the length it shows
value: 51 mm
